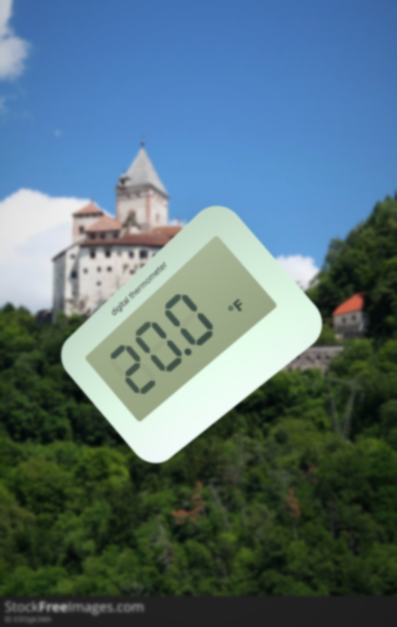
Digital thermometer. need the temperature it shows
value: 20.0 °F
